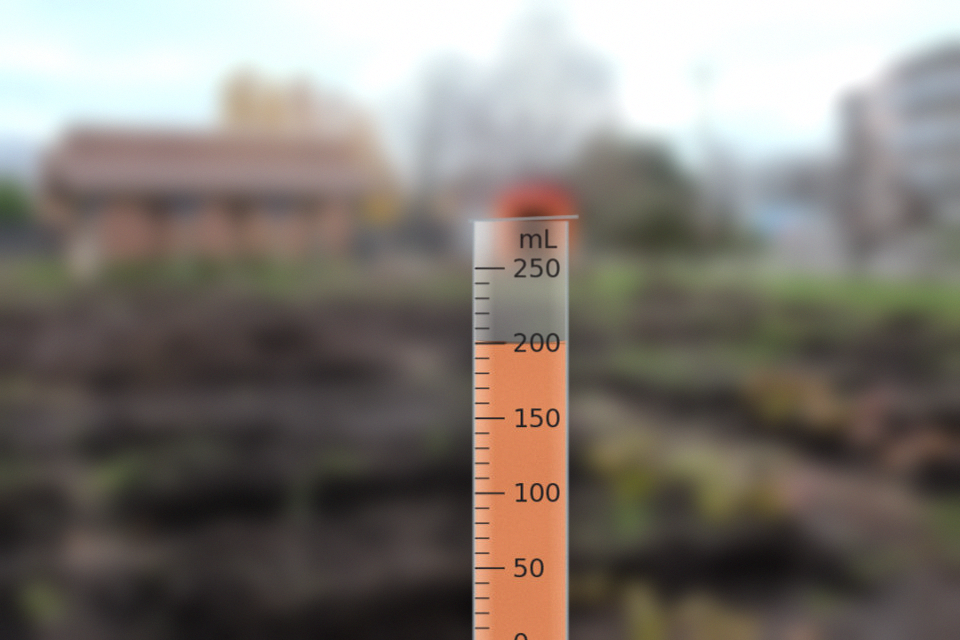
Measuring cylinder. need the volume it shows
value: 200 mL
